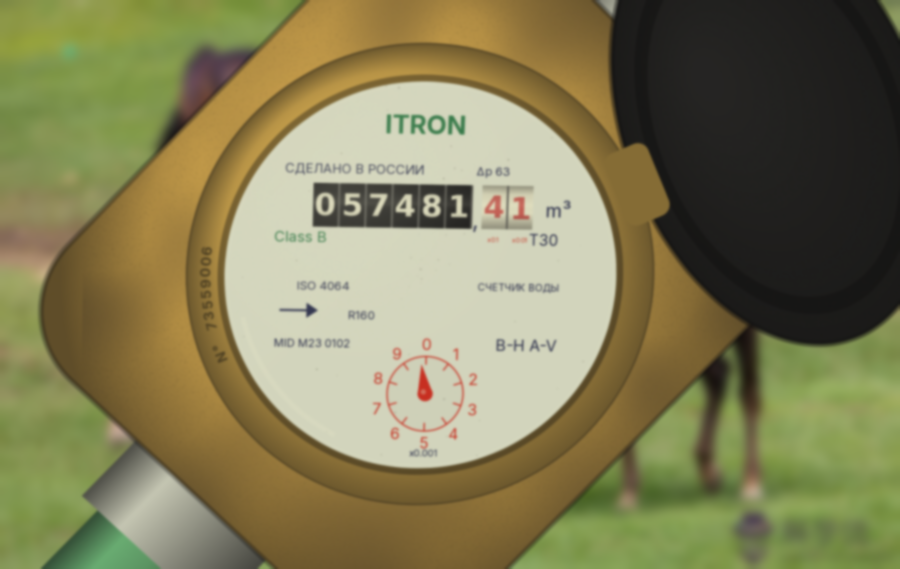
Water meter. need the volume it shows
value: 57481.409 m³
